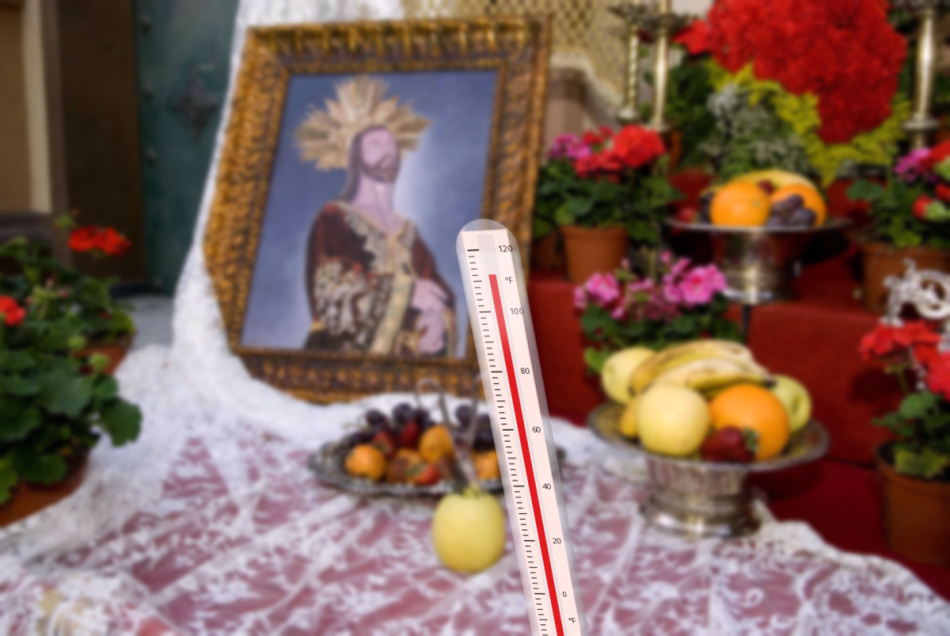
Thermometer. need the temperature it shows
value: 112 °F
